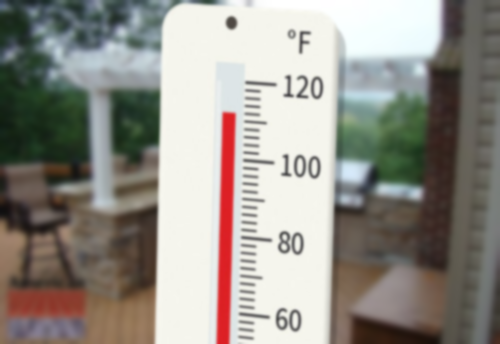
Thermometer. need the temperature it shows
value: 112 °F
